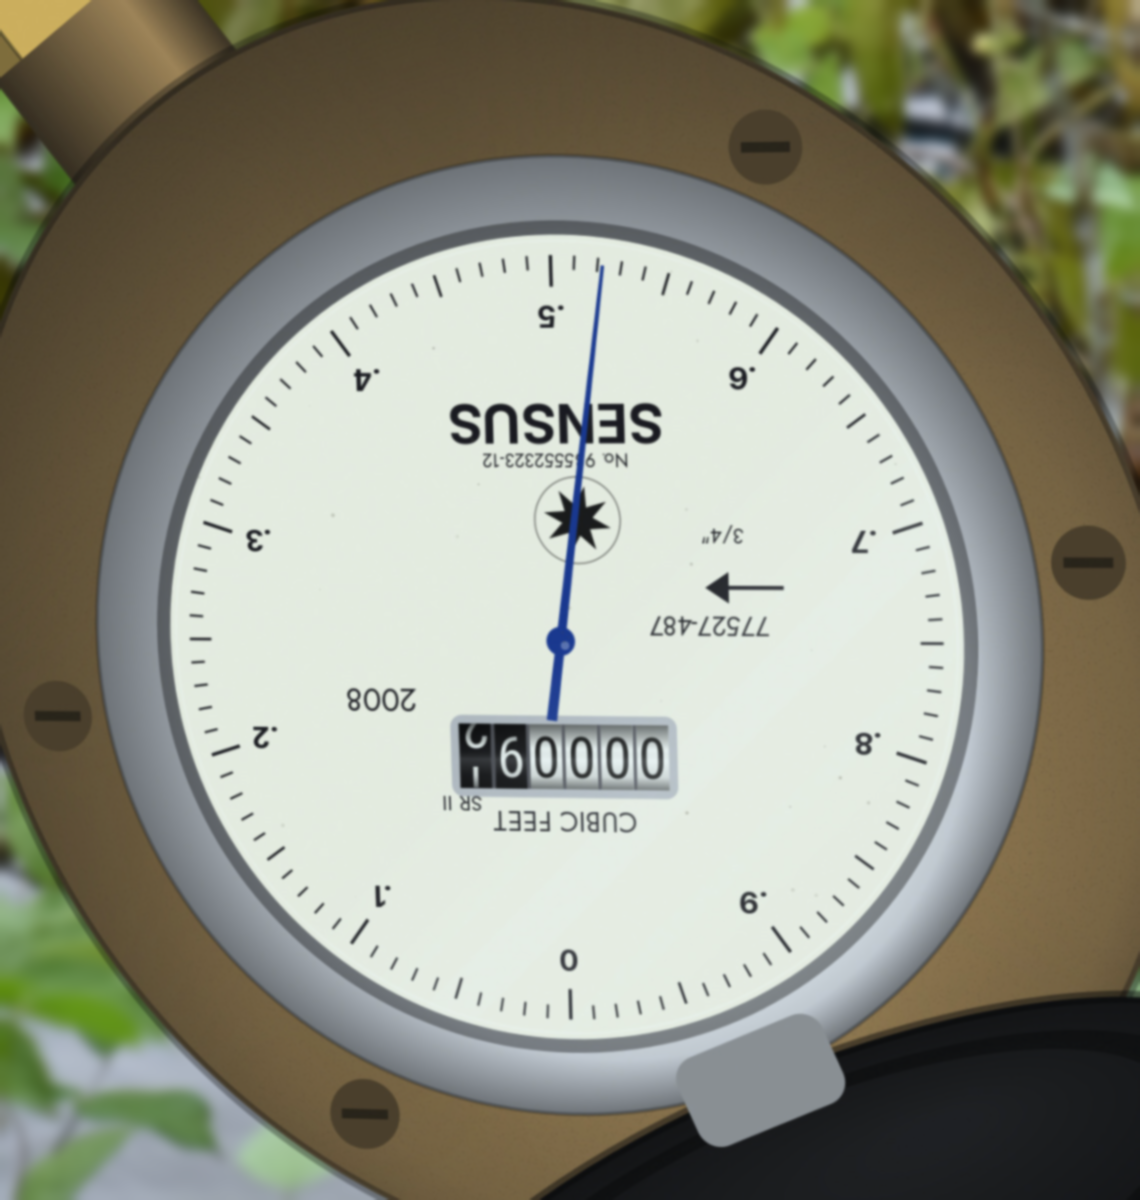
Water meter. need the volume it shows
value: 91.52 ft³
